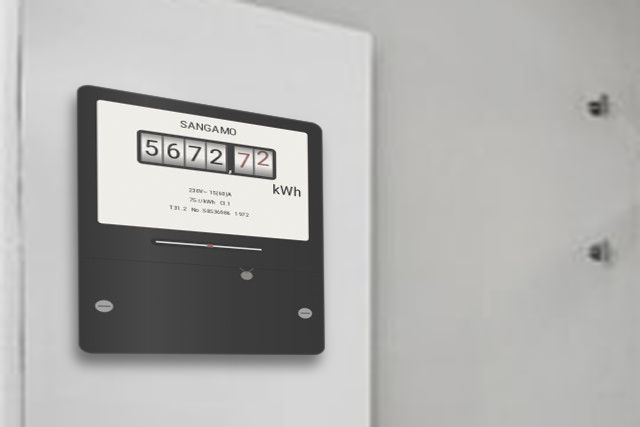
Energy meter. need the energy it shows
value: 5672.72 kWh
